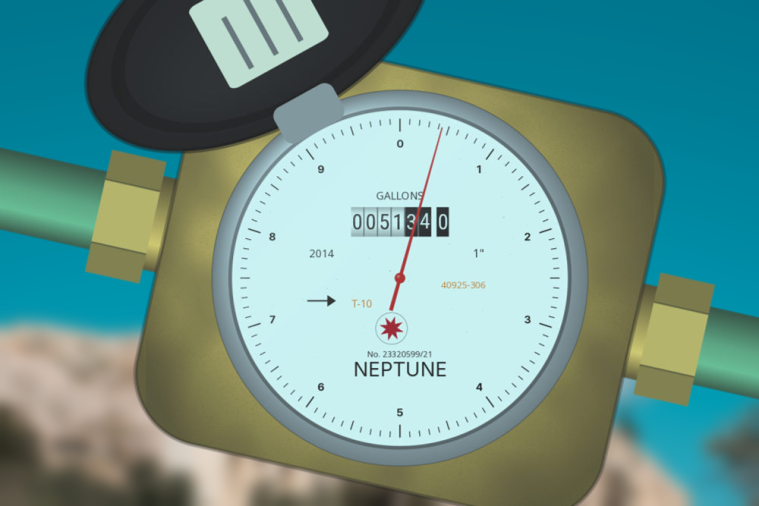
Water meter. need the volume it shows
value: 51340.4 gal
